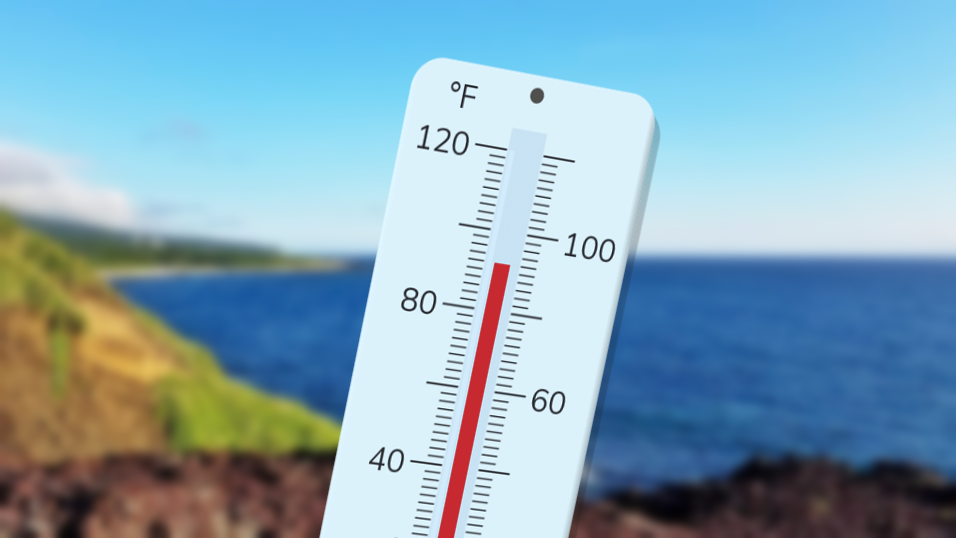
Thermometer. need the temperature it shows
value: 92 °F
